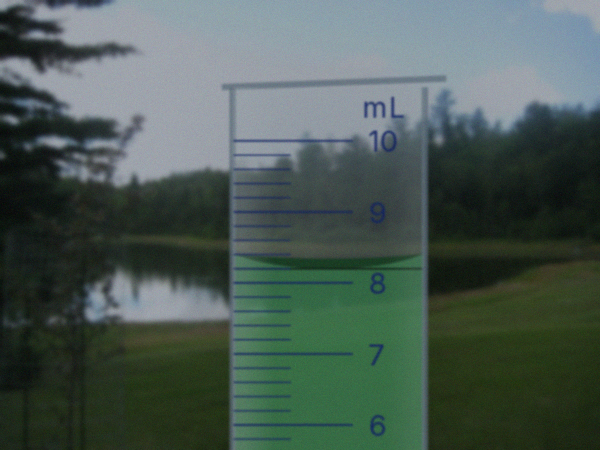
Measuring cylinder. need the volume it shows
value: 8.2 mL
